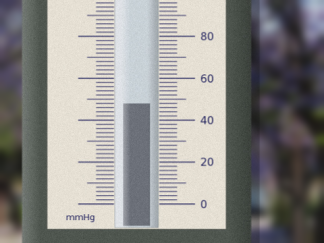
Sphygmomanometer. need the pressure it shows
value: 48 mmHg
